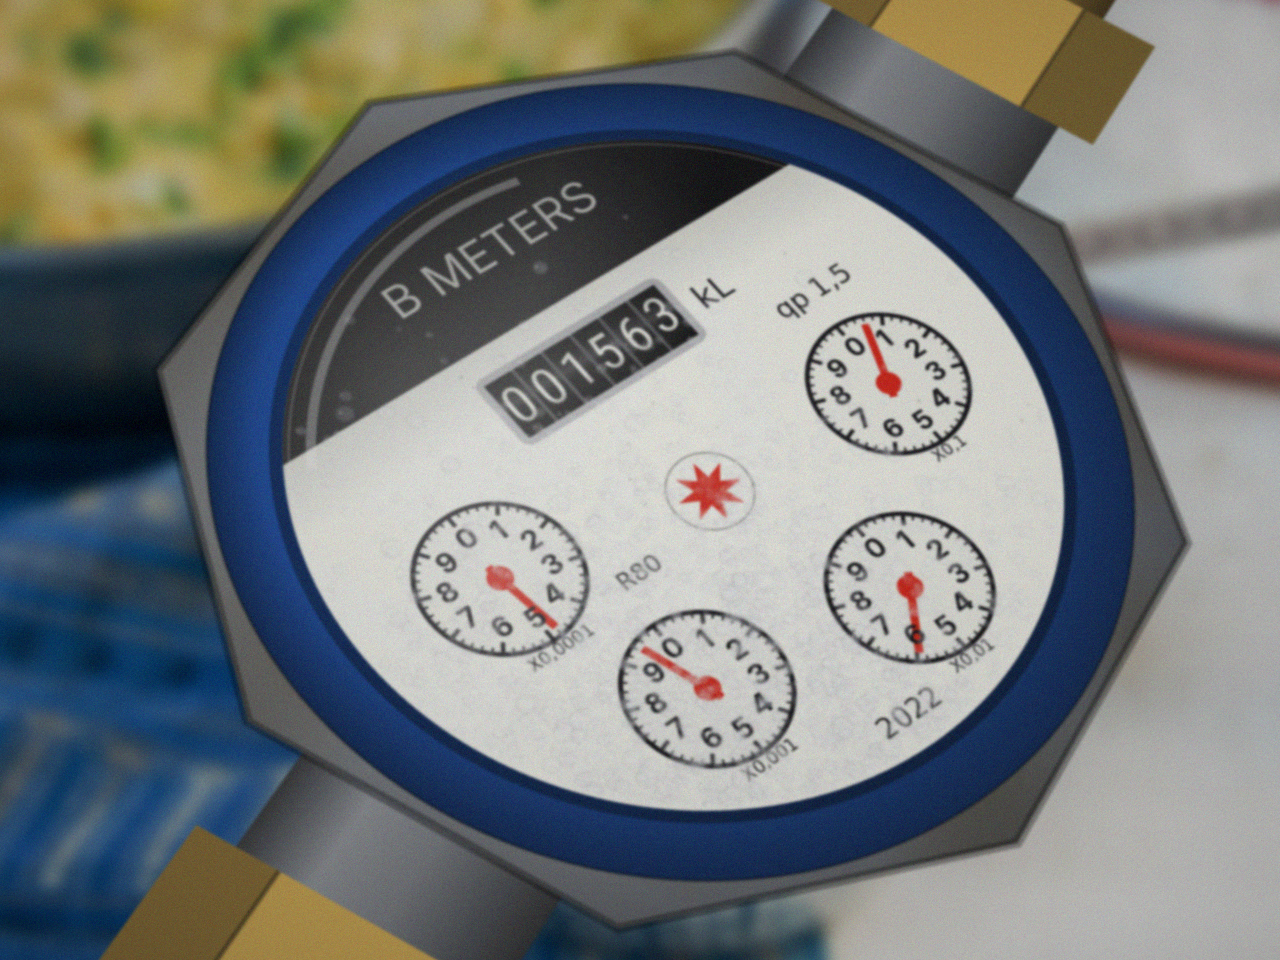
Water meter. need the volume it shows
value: 1563.0594 kL
